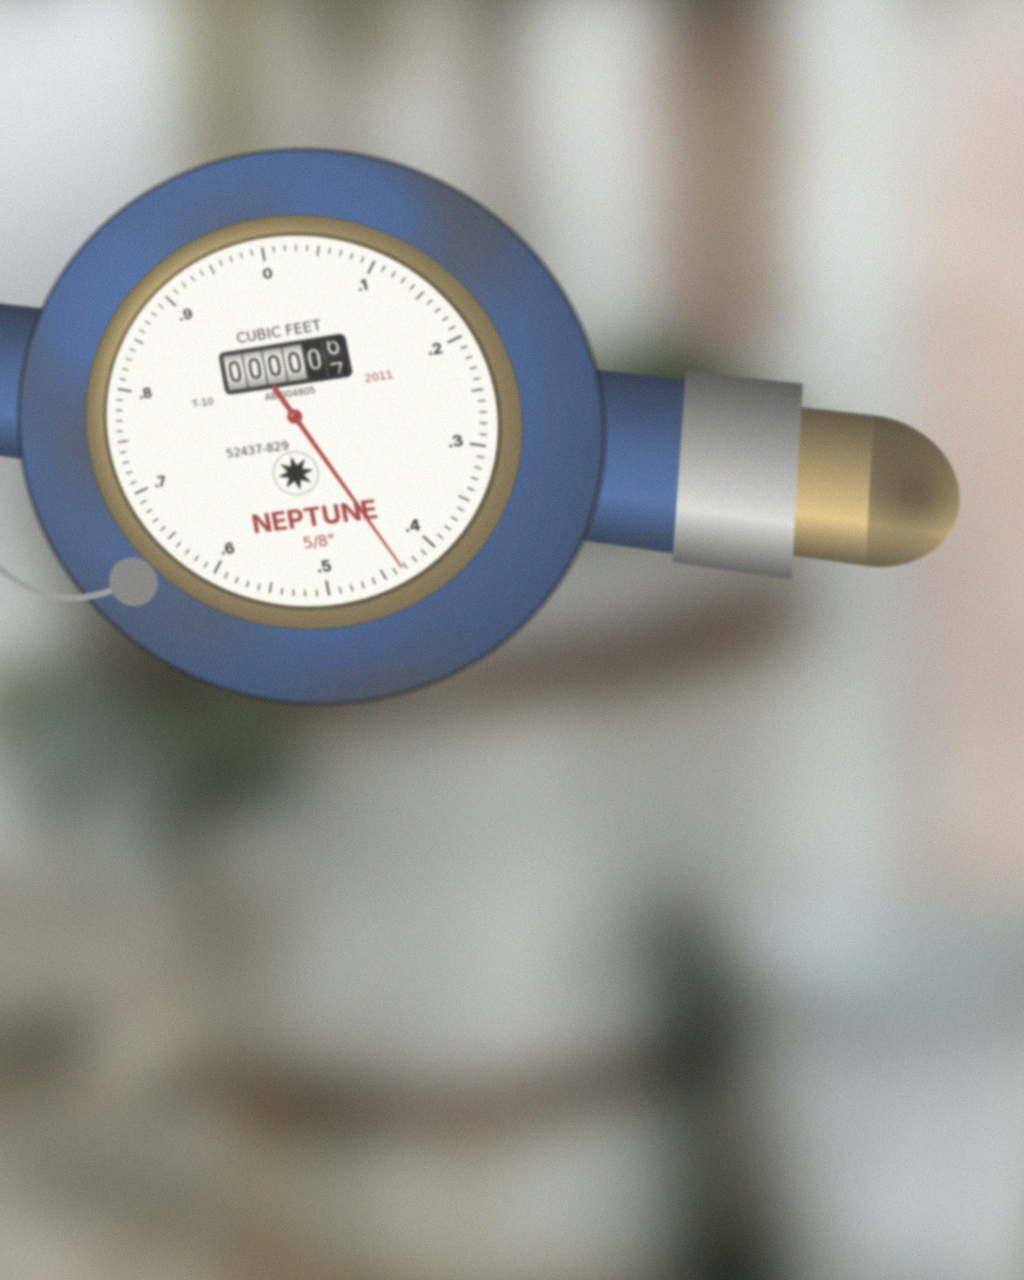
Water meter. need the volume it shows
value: 6.43 ft³
